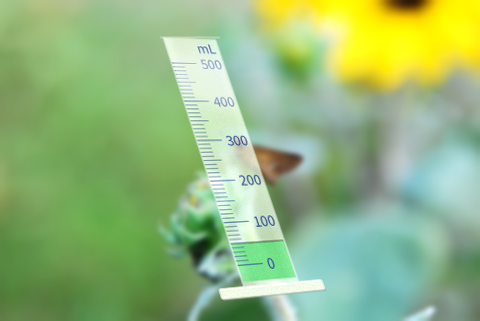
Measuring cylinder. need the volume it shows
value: 50 mL
